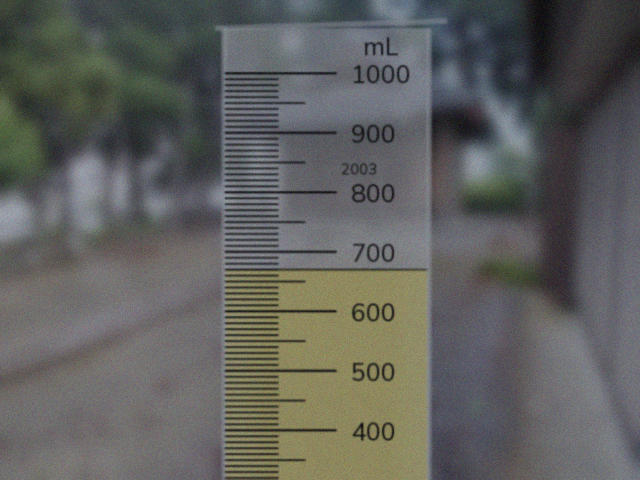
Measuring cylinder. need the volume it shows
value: 670 mL
